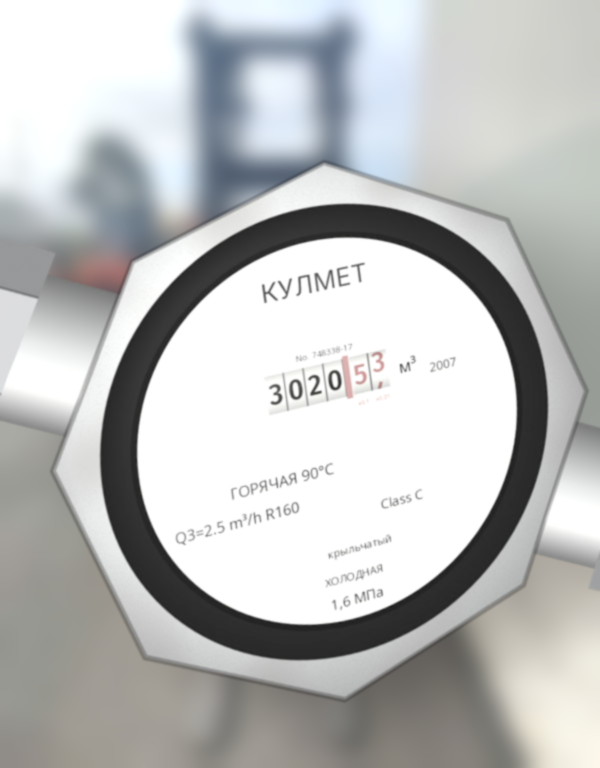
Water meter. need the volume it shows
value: 3020.53 m³
